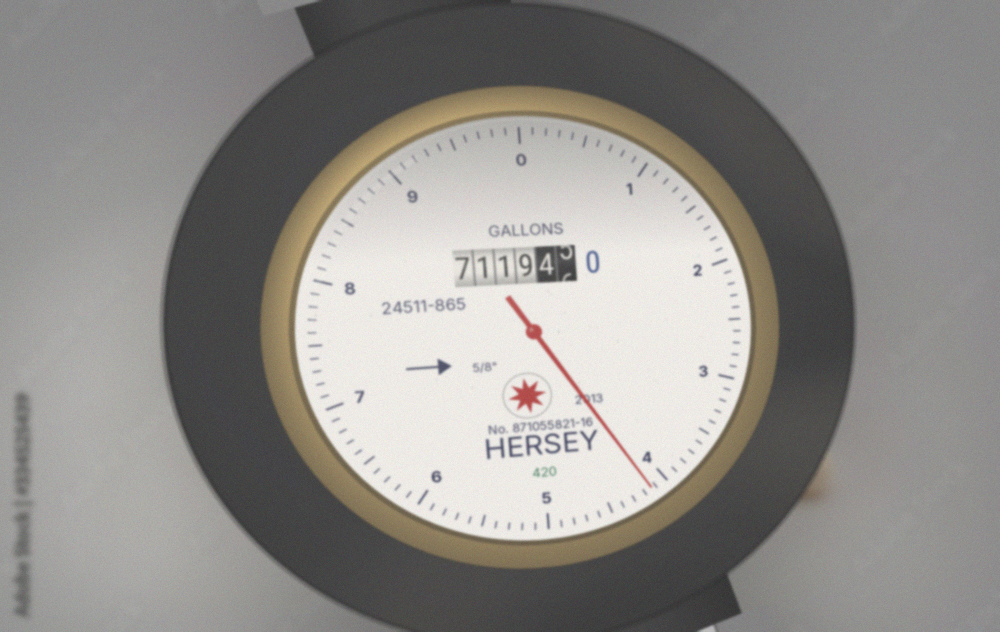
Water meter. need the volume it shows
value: 7119454.1 gal
